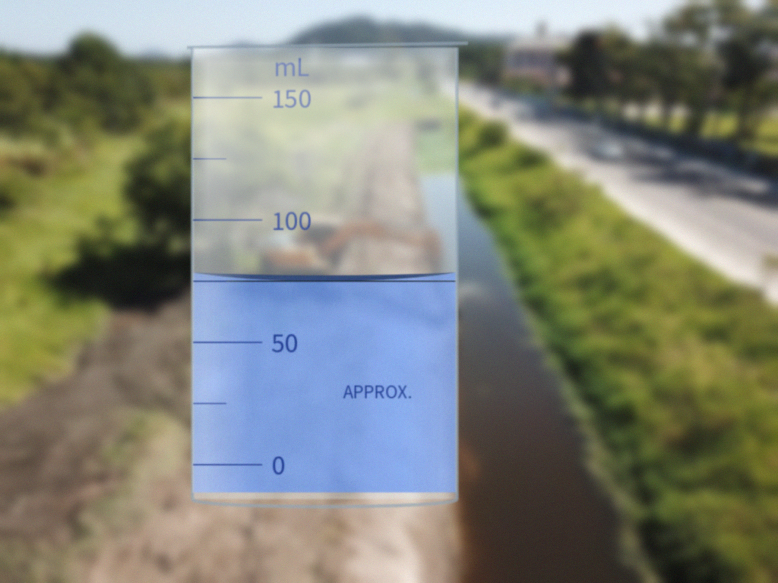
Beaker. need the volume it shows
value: 75 mL
